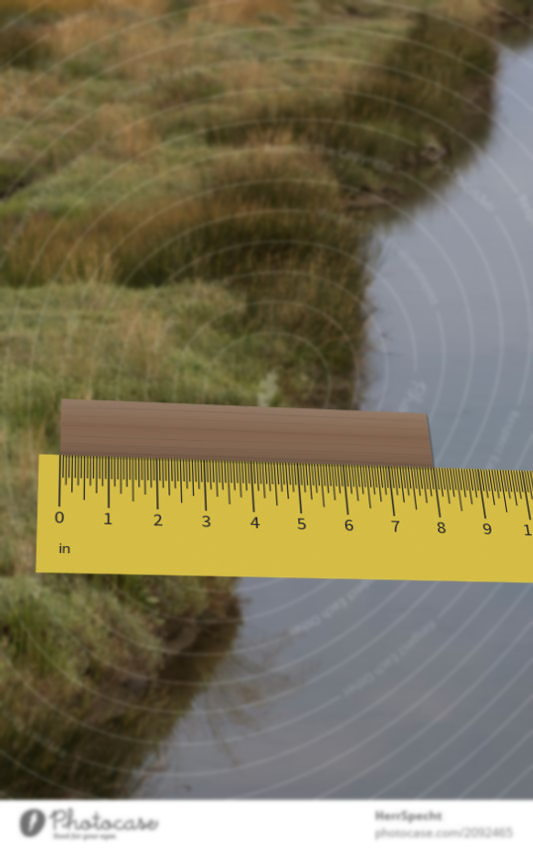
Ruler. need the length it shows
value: 8 in
